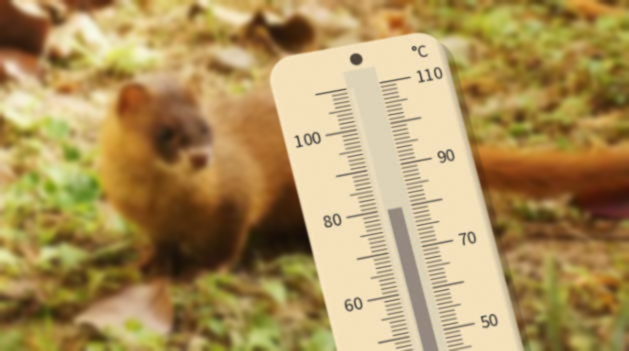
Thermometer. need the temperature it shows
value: 80 °C
